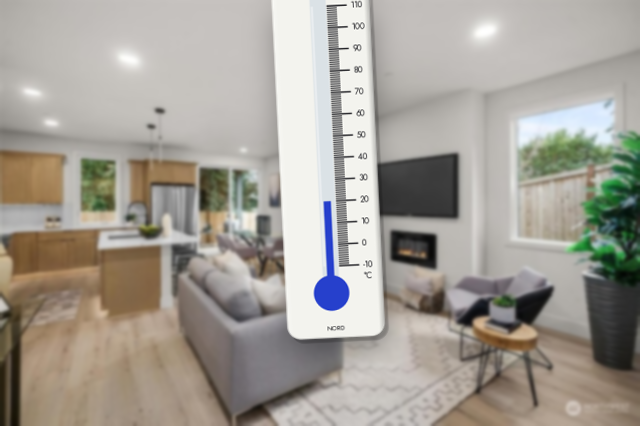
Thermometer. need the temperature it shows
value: 20 °C
